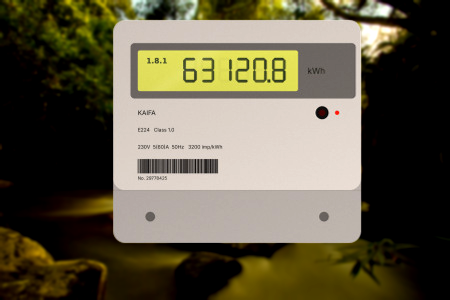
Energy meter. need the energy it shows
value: 63120.8 kWh
